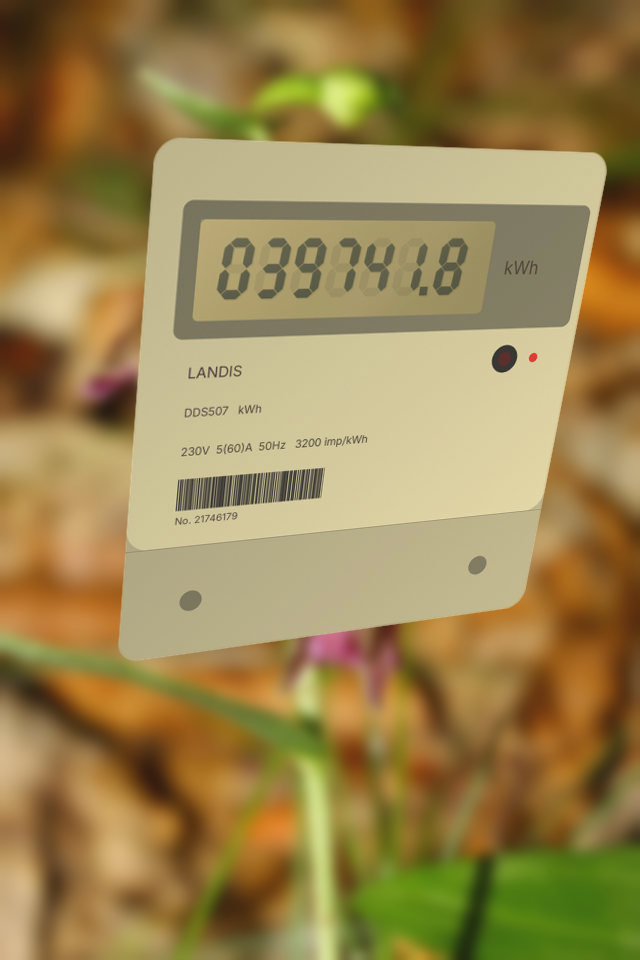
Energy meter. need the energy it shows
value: 39741.8 kWh
